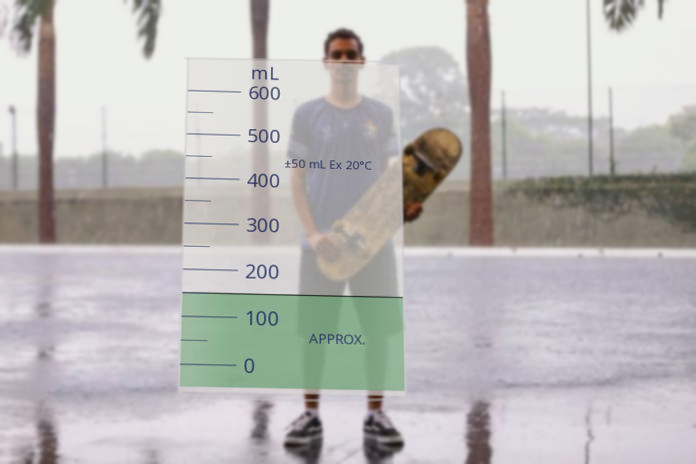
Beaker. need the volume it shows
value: 150 mL
